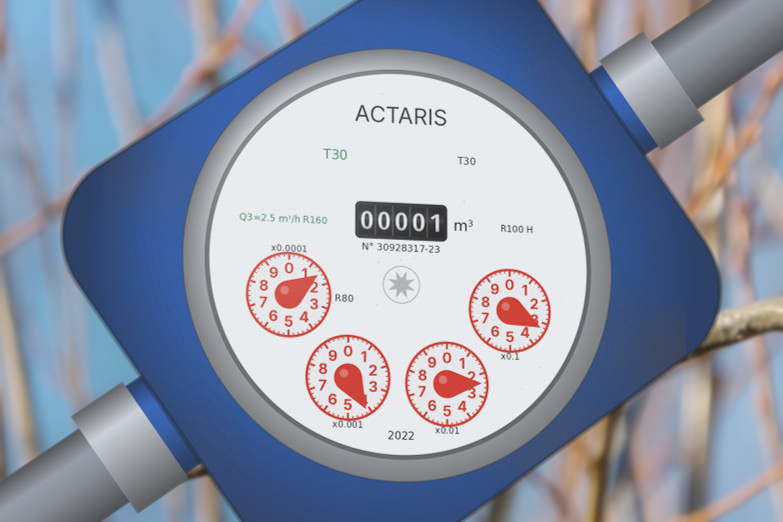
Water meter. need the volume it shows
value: 1.3241 m³
